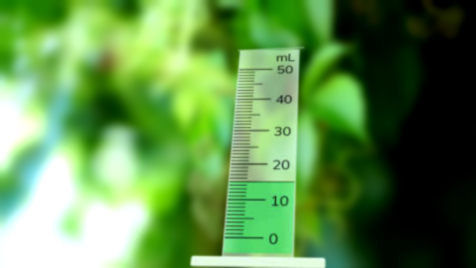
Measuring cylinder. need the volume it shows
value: 15 mL
